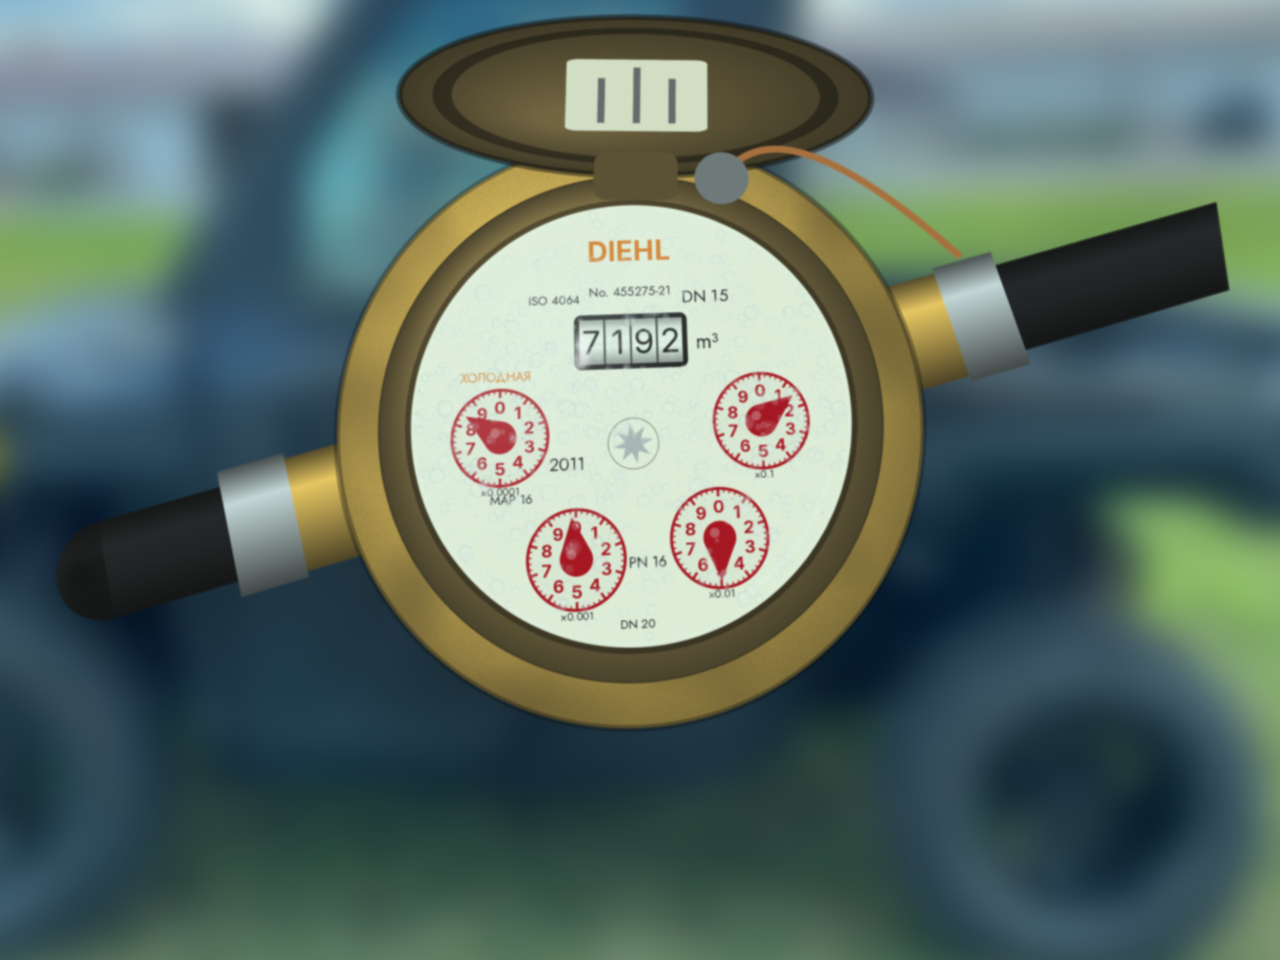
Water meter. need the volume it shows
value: 7192.1498 m³
